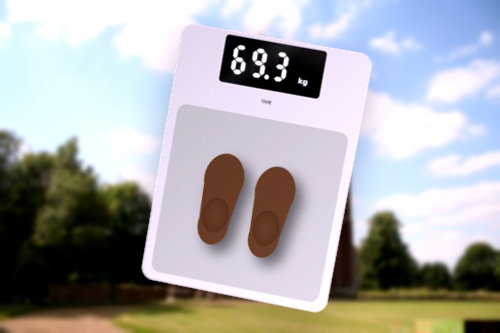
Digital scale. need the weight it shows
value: 69.3 kg
